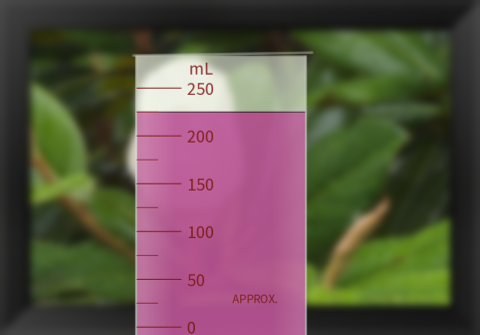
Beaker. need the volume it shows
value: 225 mL
